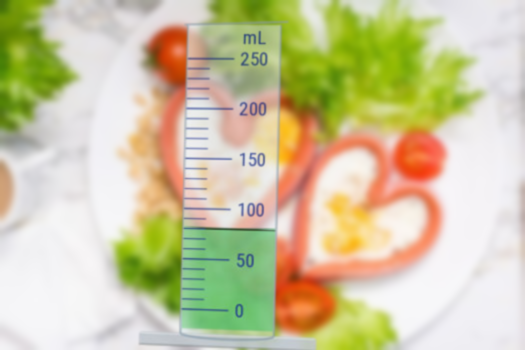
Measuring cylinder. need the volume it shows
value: 80 mL
